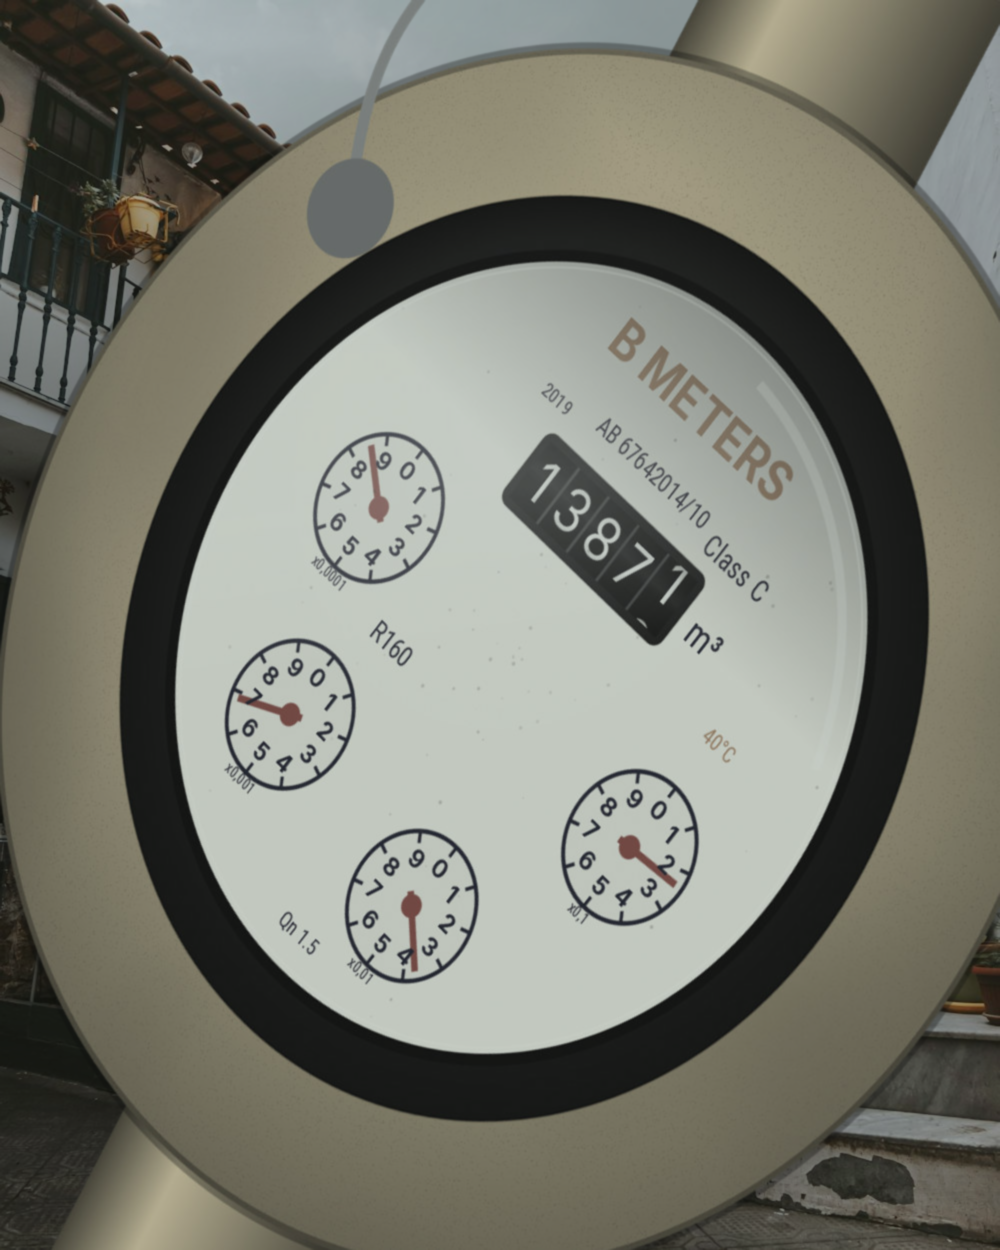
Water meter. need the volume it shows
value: 13871.2368 m³
